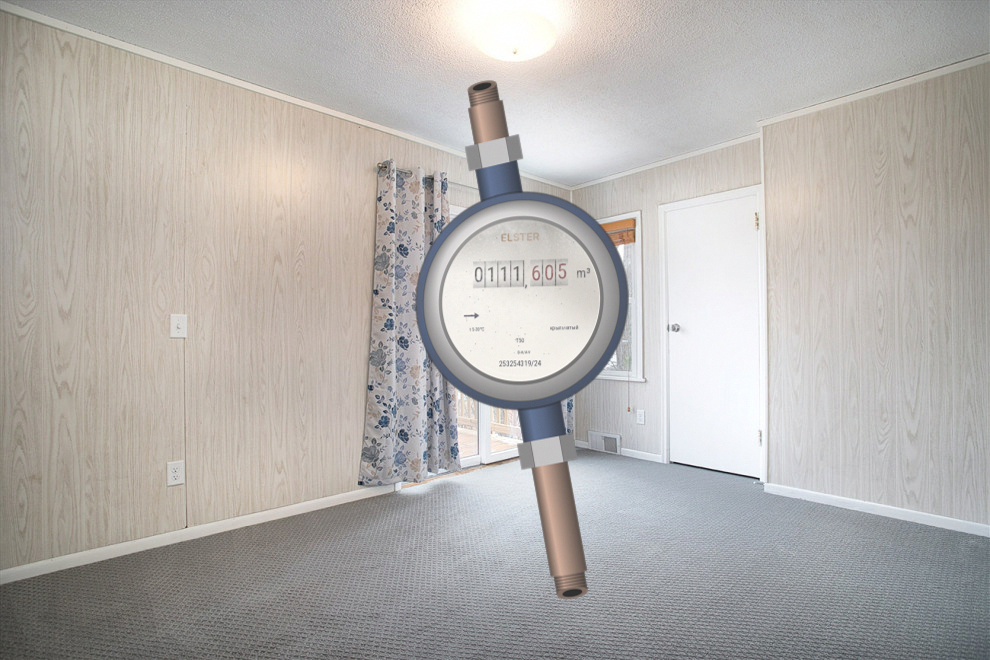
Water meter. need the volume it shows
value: 111.605 m³
